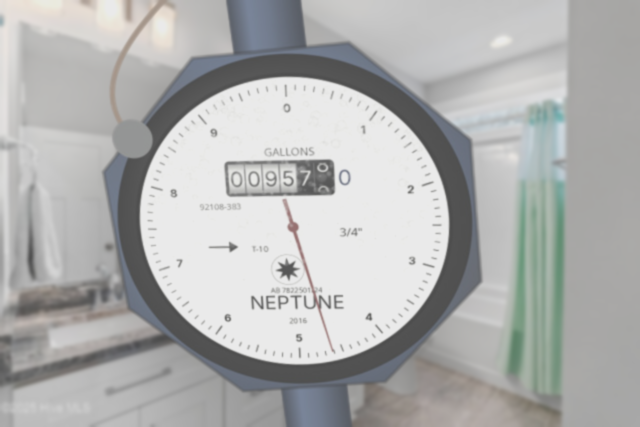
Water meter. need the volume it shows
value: 95784.6 gal
